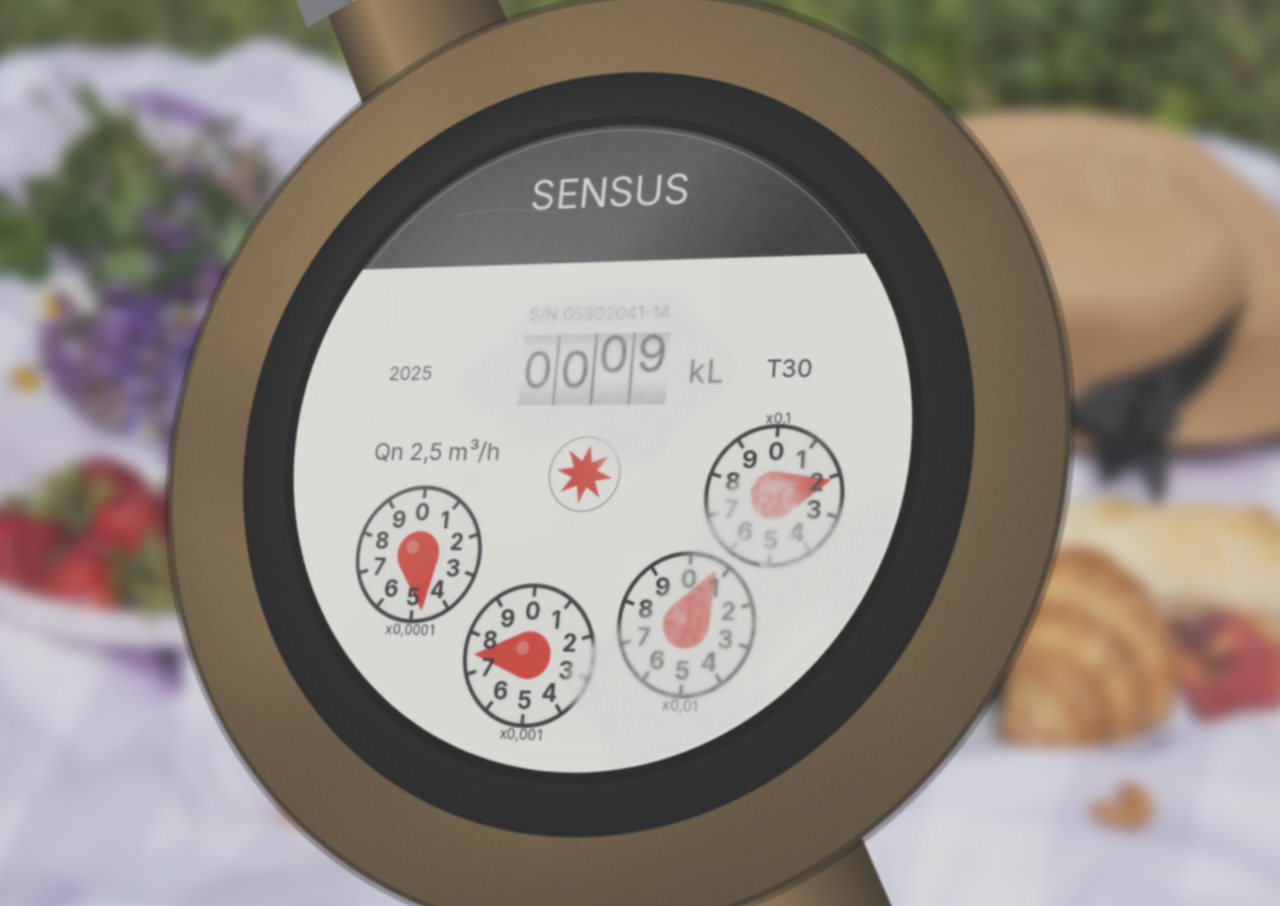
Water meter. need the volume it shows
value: 9.2074 kL
